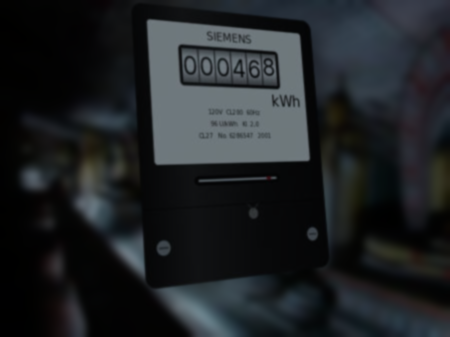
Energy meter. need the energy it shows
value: 468 kWh
